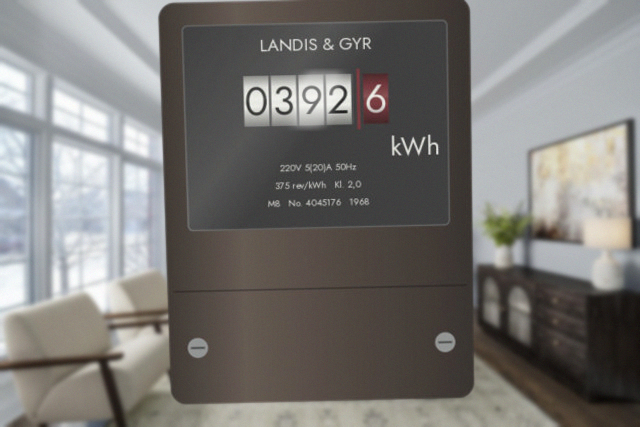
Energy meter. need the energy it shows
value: 392.6 kWh
